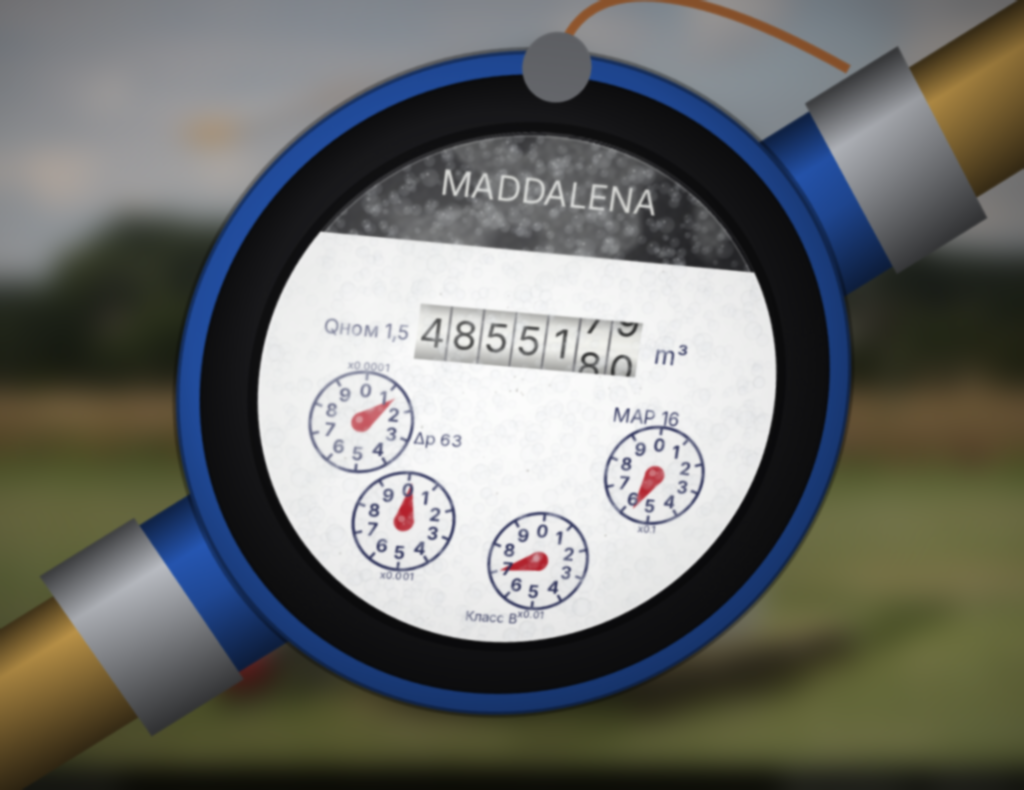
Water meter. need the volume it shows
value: 4855179.5701 m³
